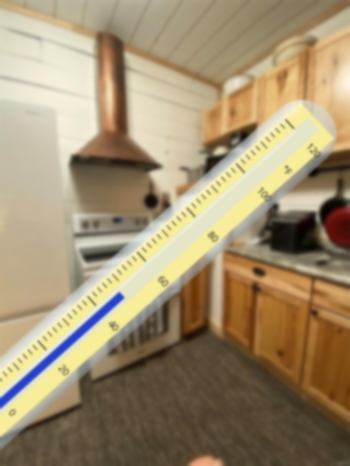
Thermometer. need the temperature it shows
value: 48 °F
